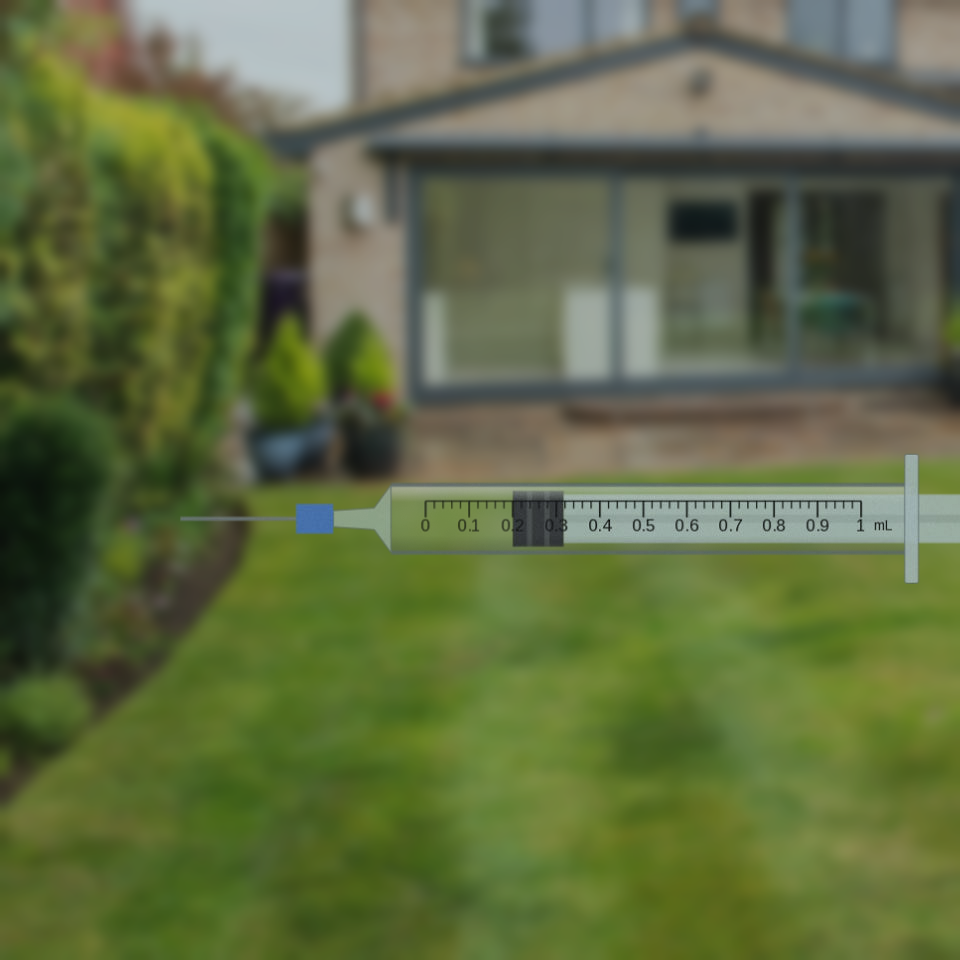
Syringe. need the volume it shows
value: 0.2 mL
